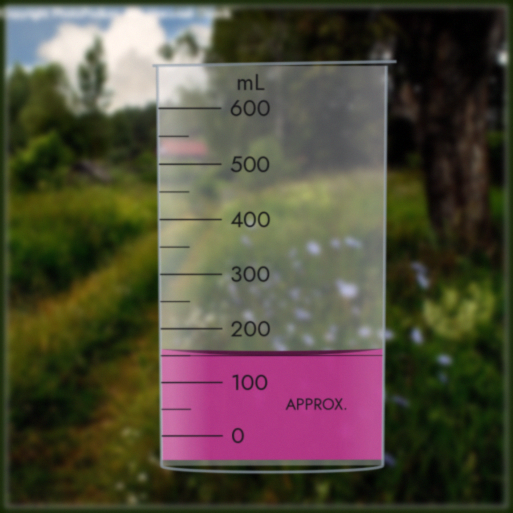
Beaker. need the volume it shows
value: 150 mL
